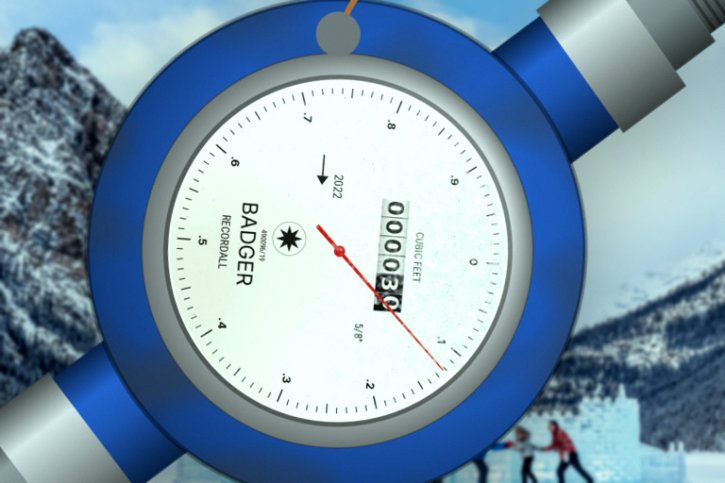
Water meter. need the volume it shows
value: 30.12 ft³
